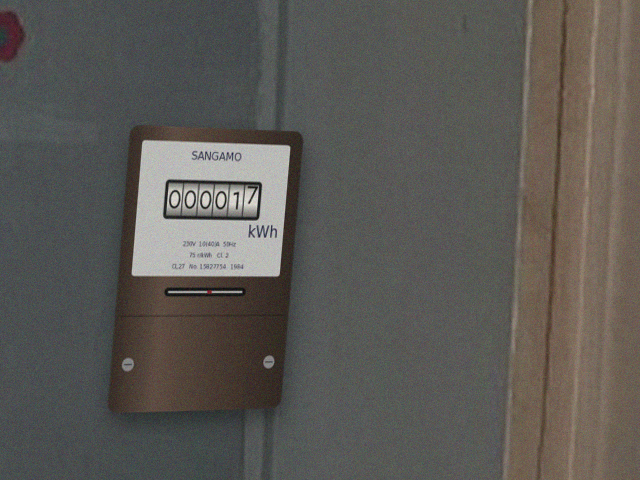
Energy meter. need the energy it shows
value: 17 kWh
